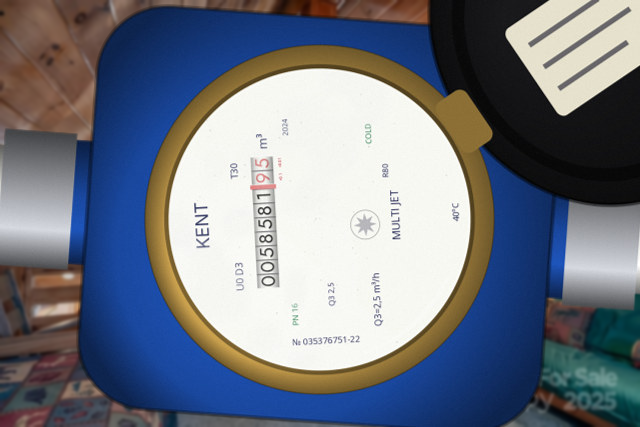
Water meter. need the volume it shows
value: 58581.95 m³
